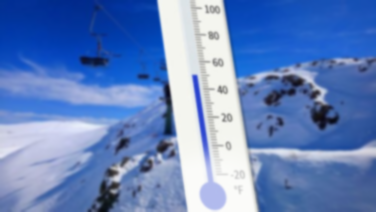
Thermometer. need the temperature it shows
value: 50 °F
